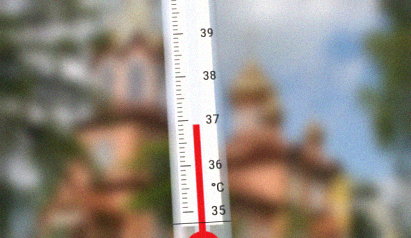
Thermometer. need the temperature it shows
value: 36.9 °C
